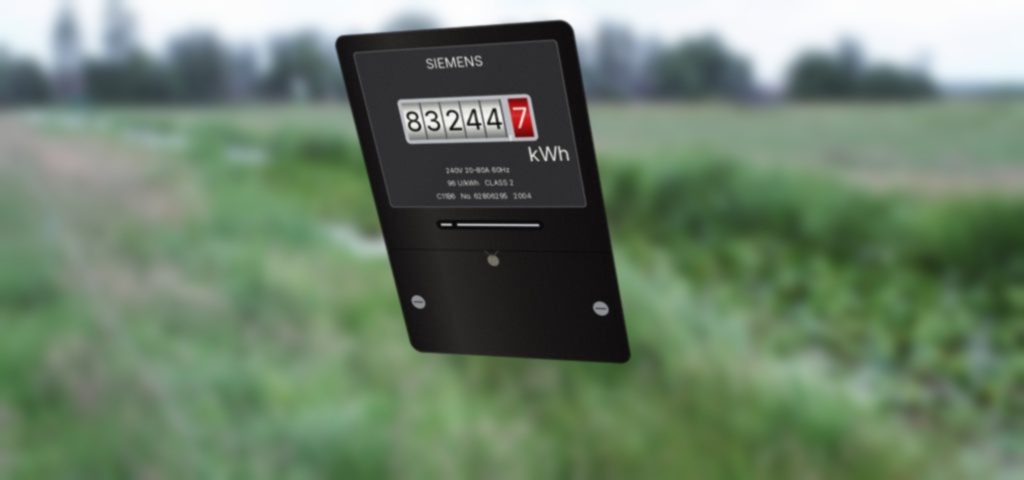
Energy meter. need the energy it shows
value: 83244.7 kWh
